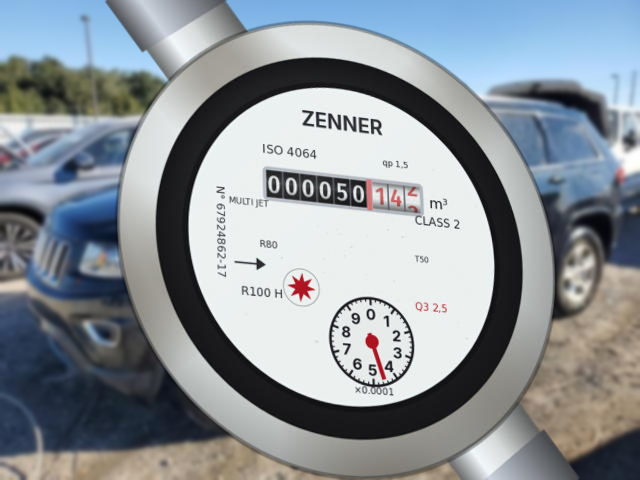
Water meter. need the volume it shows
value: 50.1424 m³
